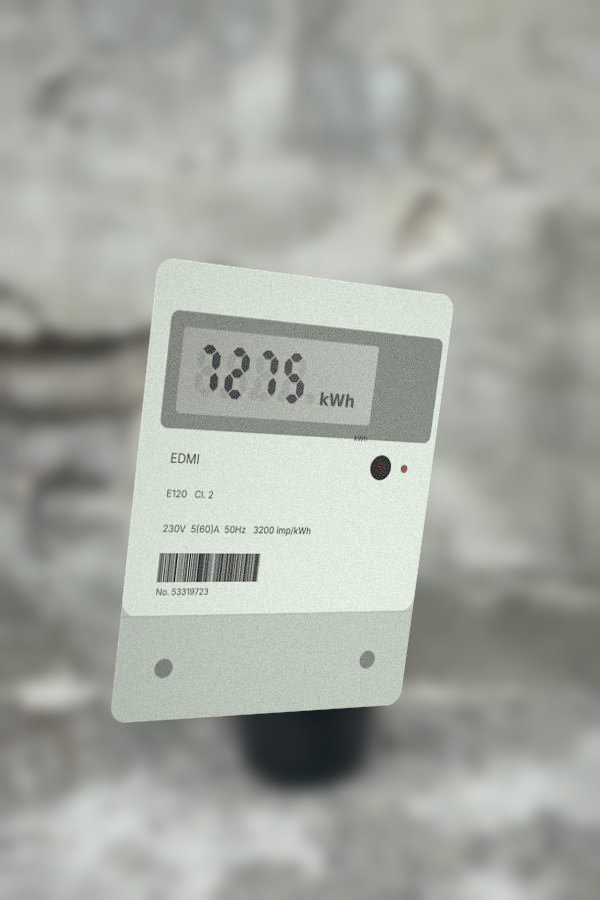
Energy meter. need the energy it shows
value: 7275 kWh
